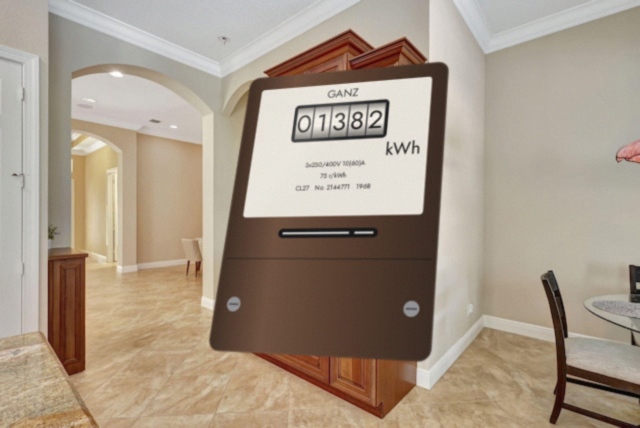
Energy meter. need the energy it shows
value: 1382 kWh
